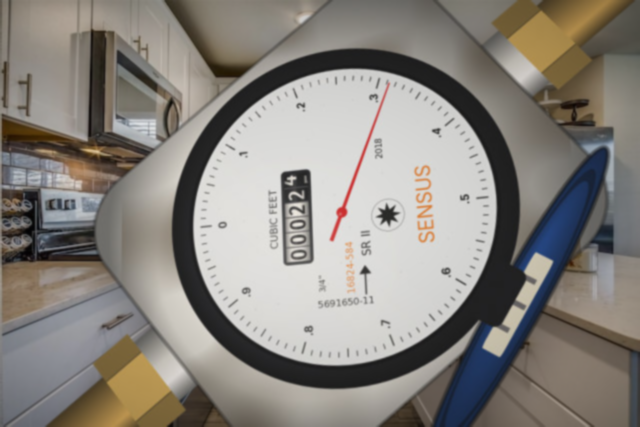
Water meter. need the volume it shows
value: 224.31 ft³
